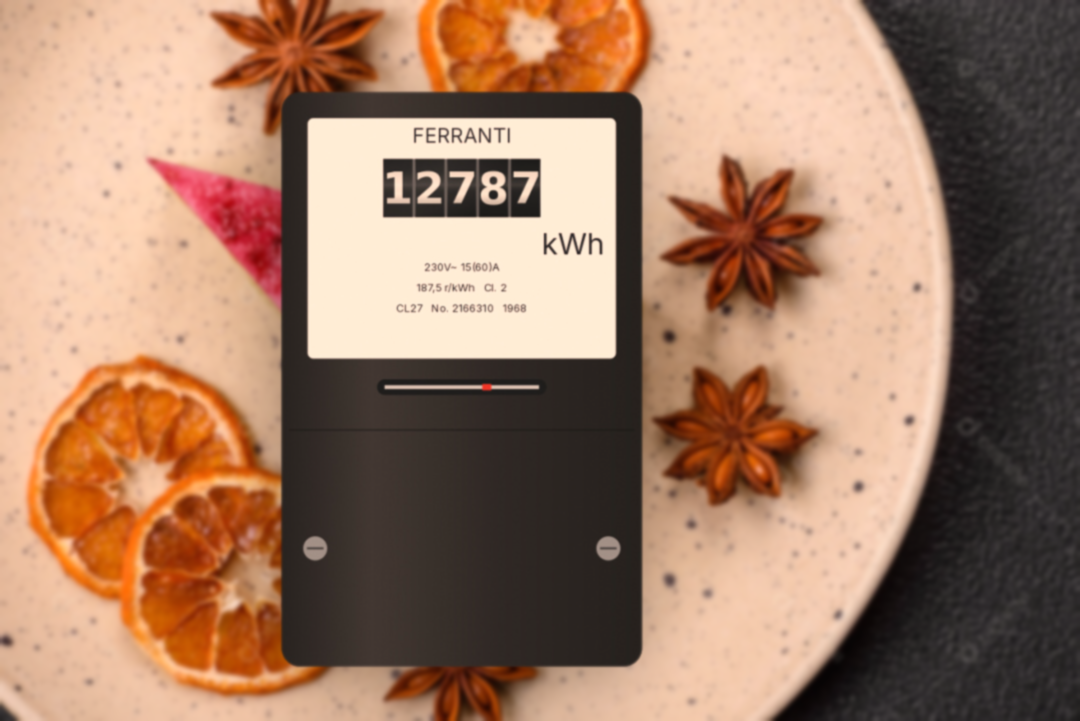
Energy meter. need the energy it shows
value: 12787 kWh
